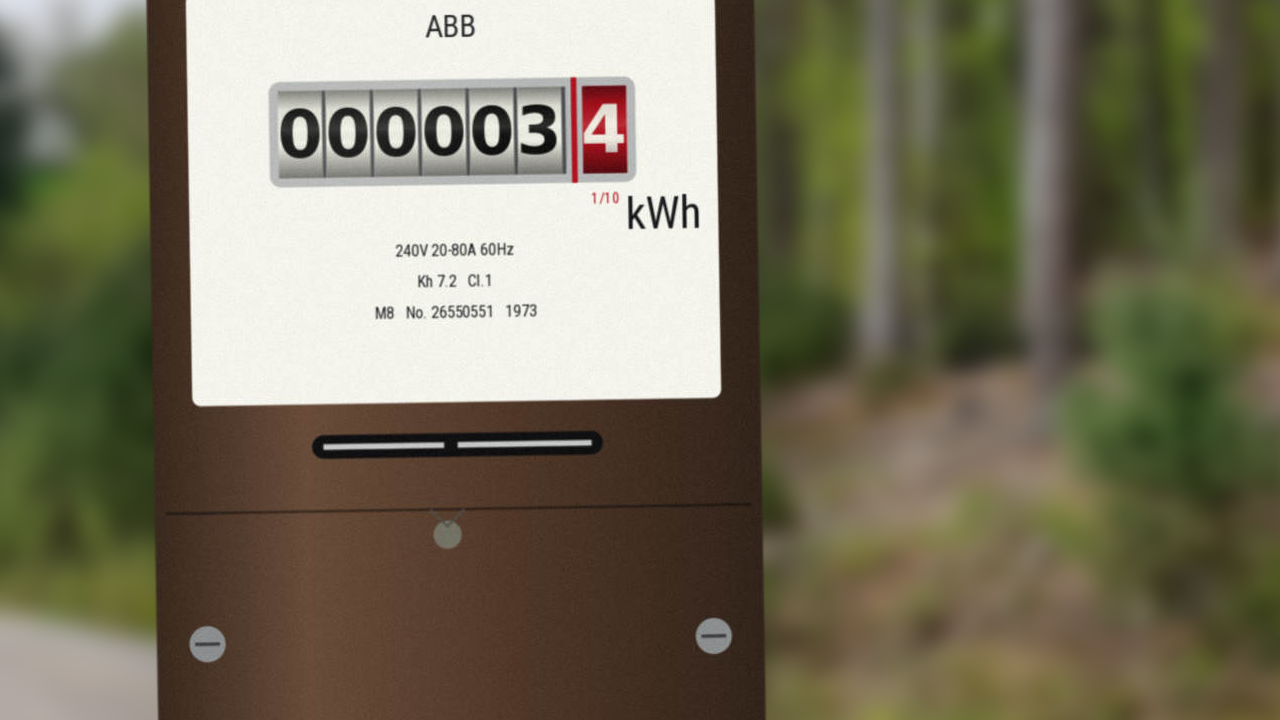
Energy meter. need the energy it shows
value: 3.4 kWh
